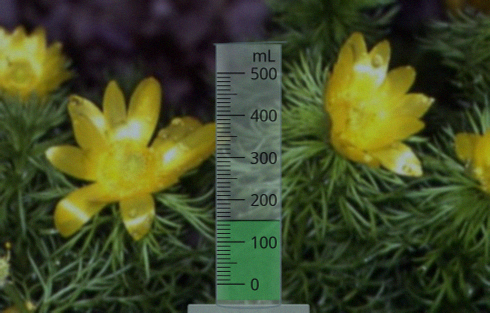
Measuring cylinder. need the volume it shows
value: 150 mL
